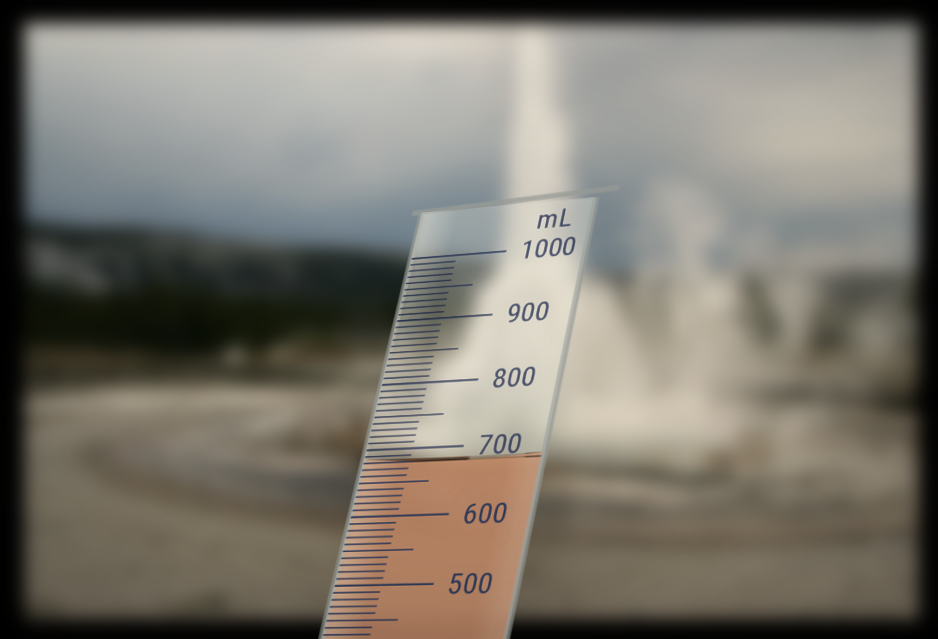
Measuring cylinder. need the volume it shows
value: 680 mL
